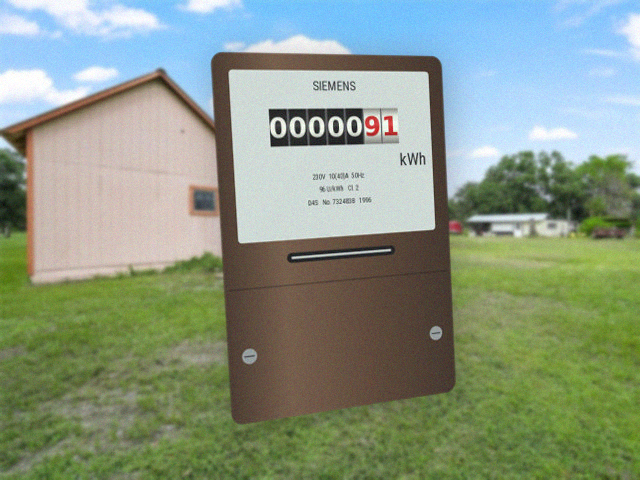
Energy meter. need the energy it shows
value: 0.91 kWh
